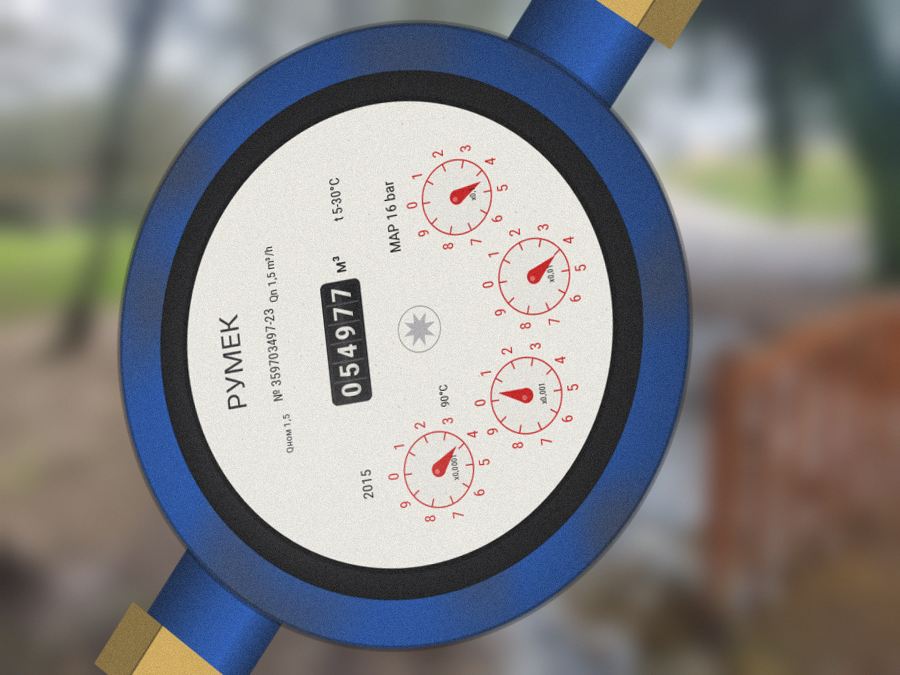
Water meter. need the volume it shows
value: 54977.4403 m³
